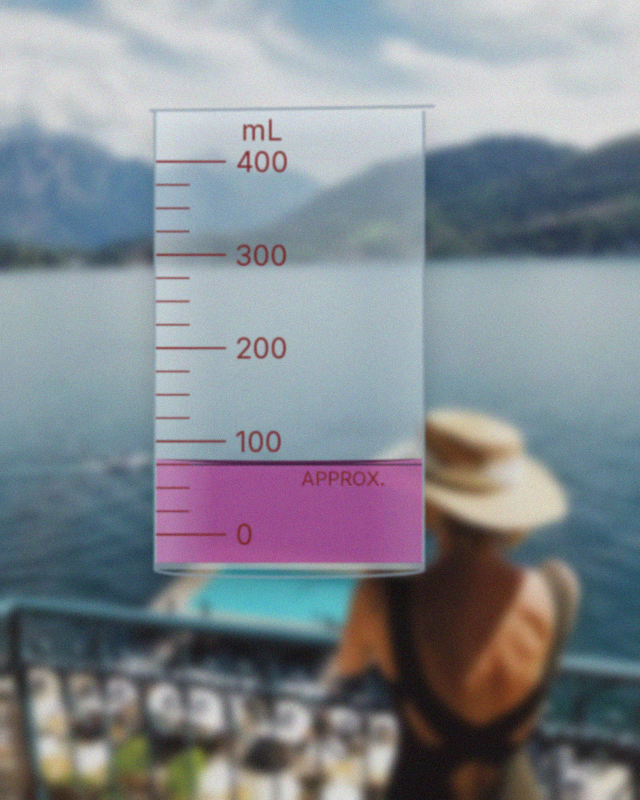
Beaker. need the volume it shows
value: 75 mL
